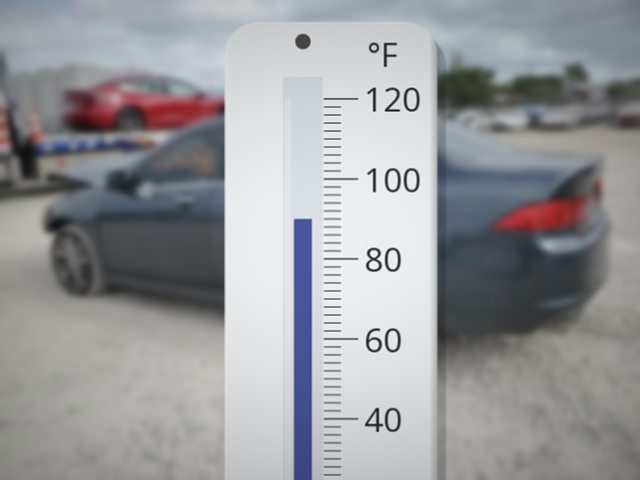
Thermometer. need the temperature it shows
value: 90 °F
